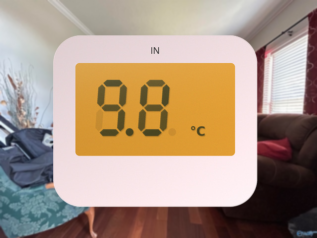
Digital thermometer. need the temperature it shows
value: 9.8 °C
